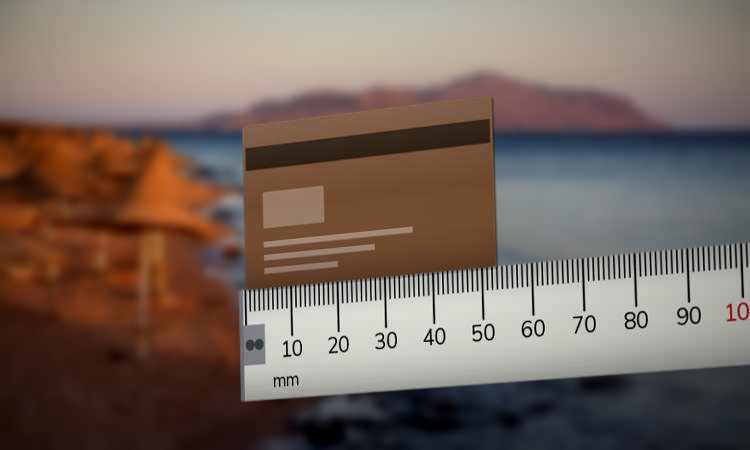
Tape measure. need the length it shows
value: 53 mm
